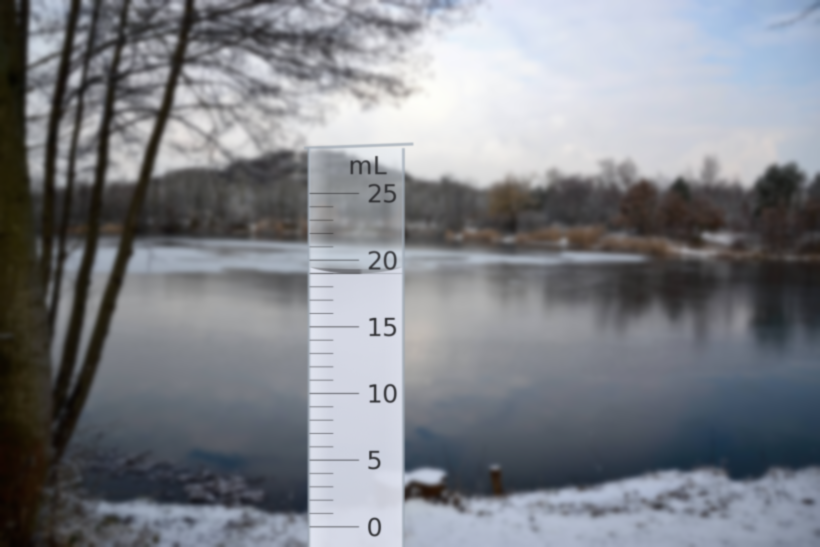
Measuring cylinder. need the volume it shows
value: 19 mL
